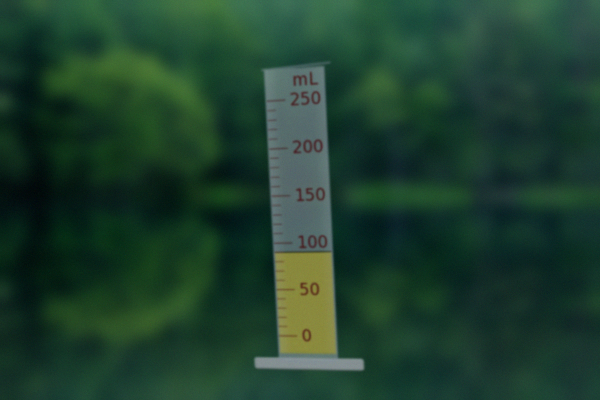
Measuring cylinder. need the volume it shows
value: 90 mL
